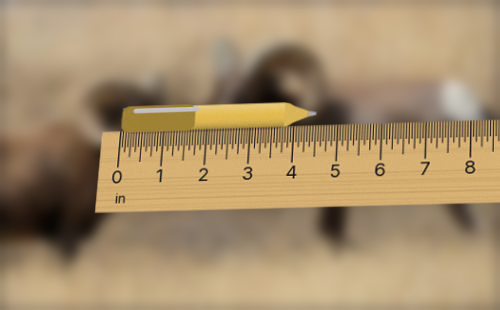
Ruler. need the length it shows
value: 4.5 in
